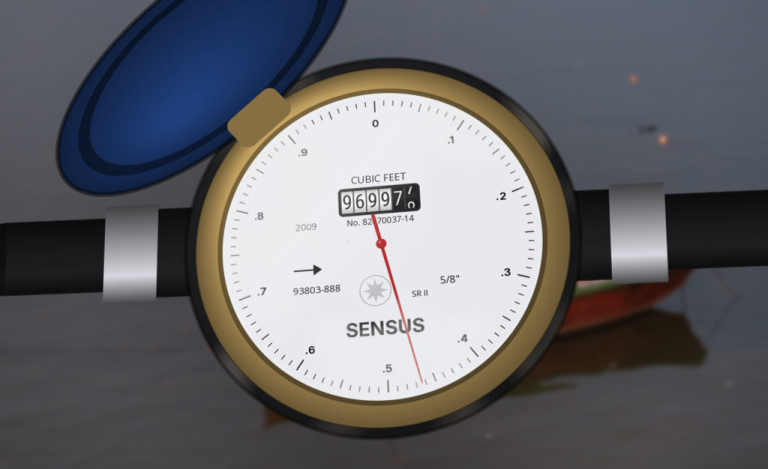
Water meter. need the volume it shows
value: 969977.46 ft³
